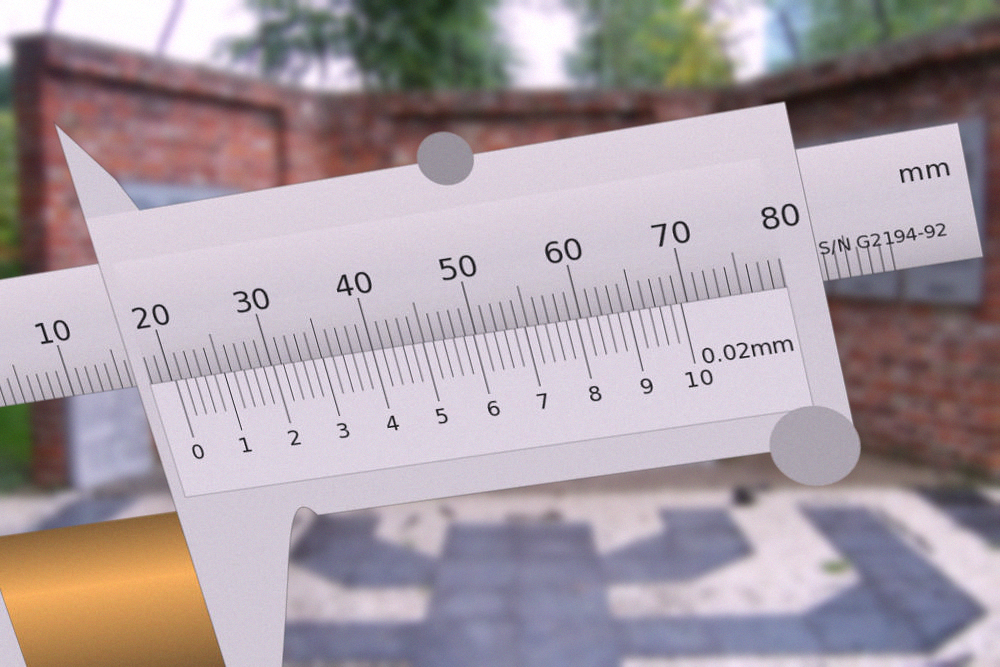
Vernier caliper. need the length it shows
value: 20.4 mm
